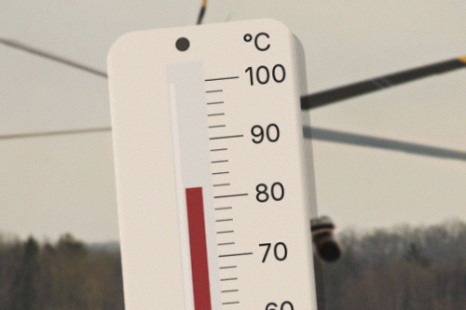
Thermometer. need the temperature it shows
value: 82 °C
